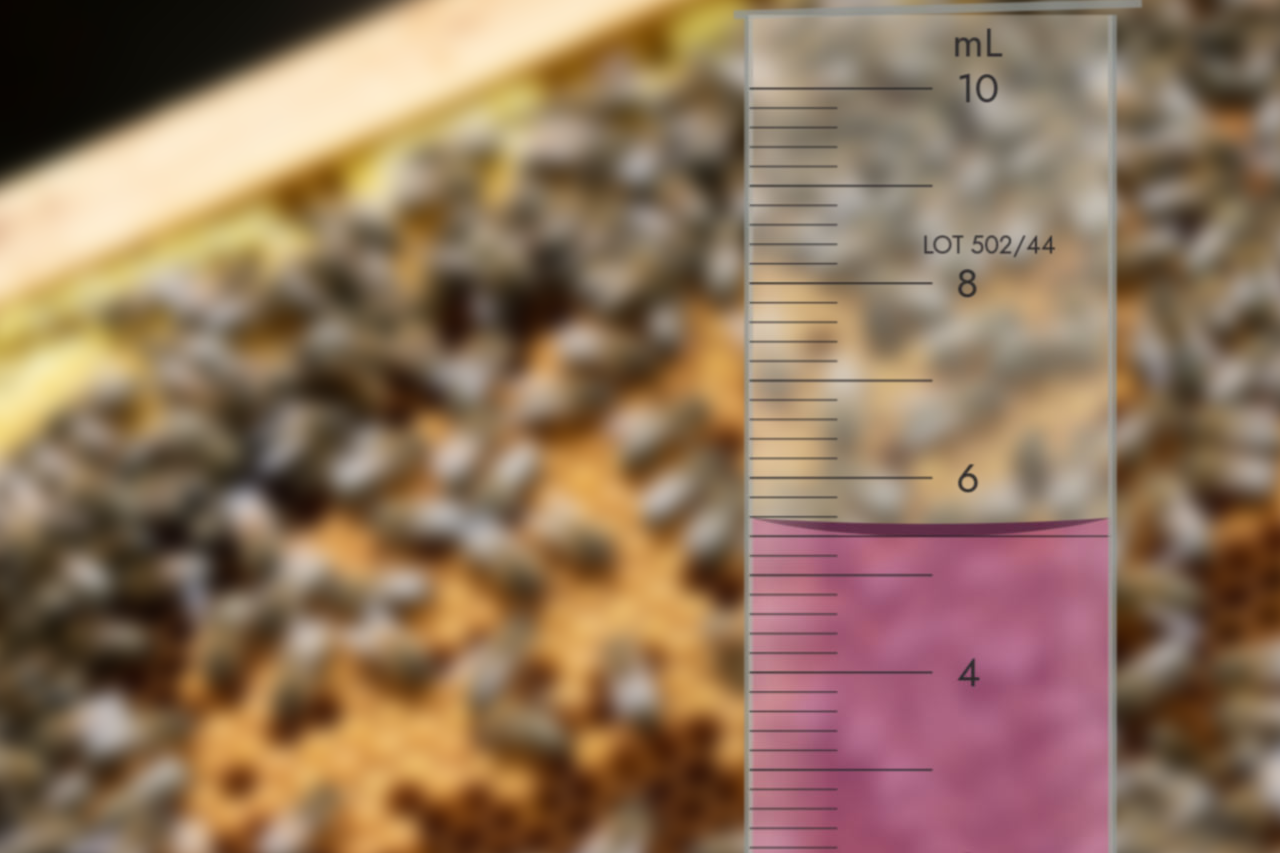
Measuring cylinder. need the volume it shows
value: 5.4 mL
